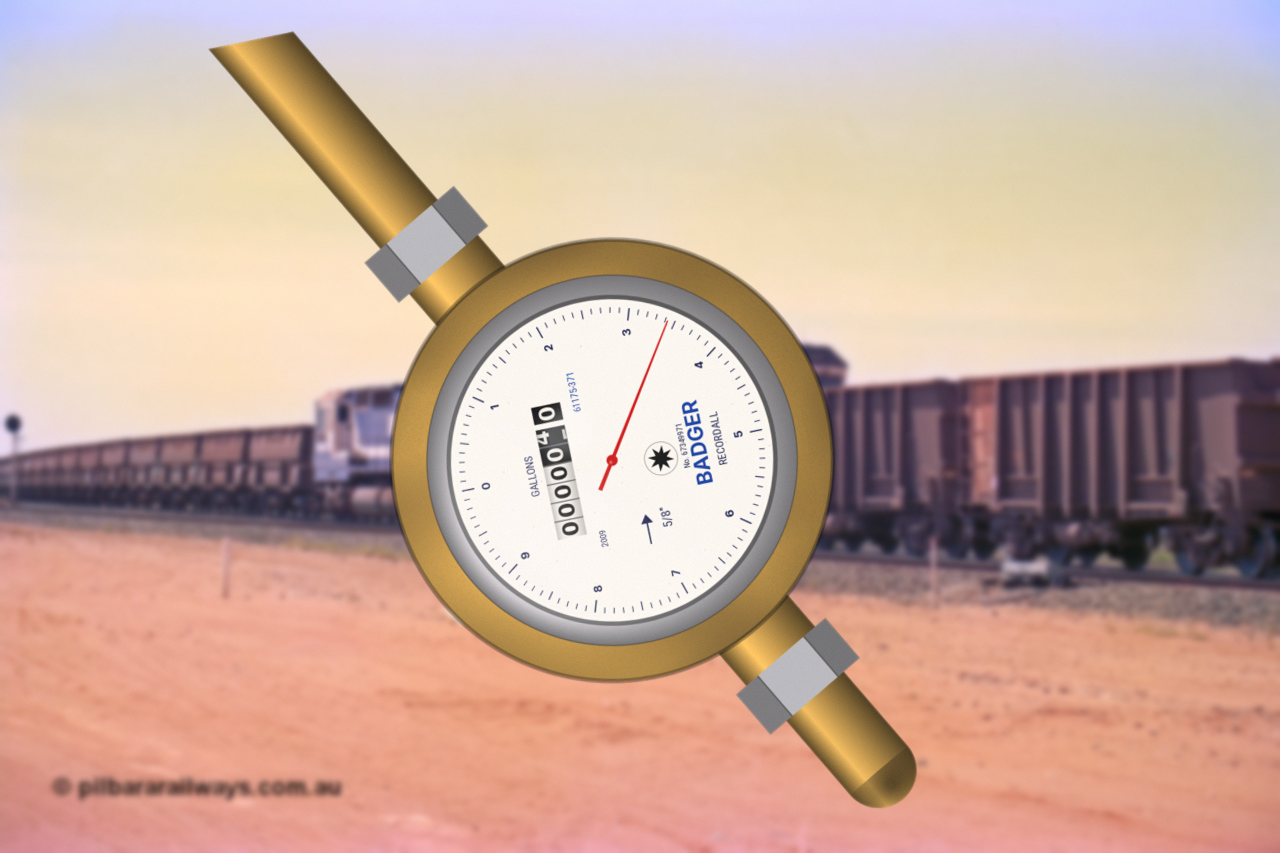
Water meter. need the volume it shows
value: 43.4 gal
